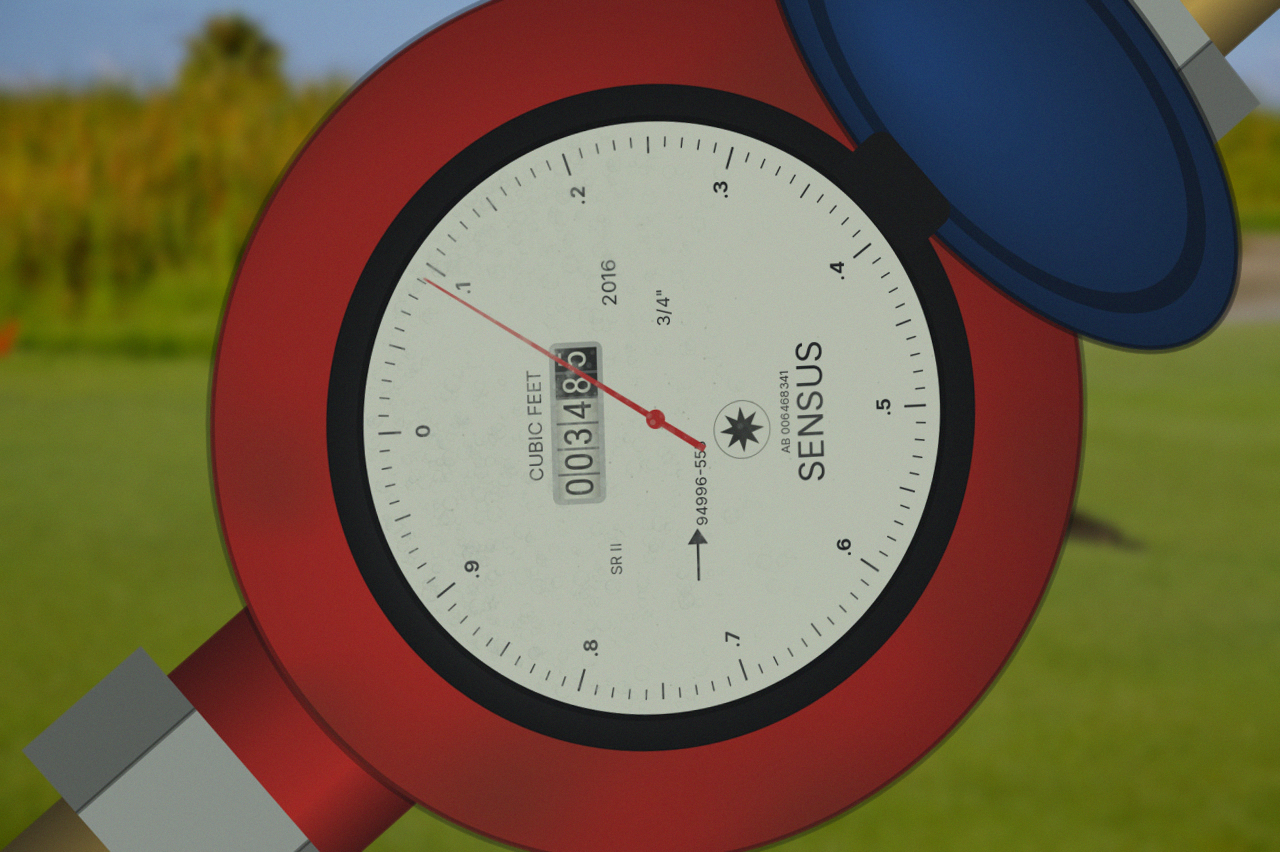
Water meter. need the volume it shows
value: 3485.09 ft³
